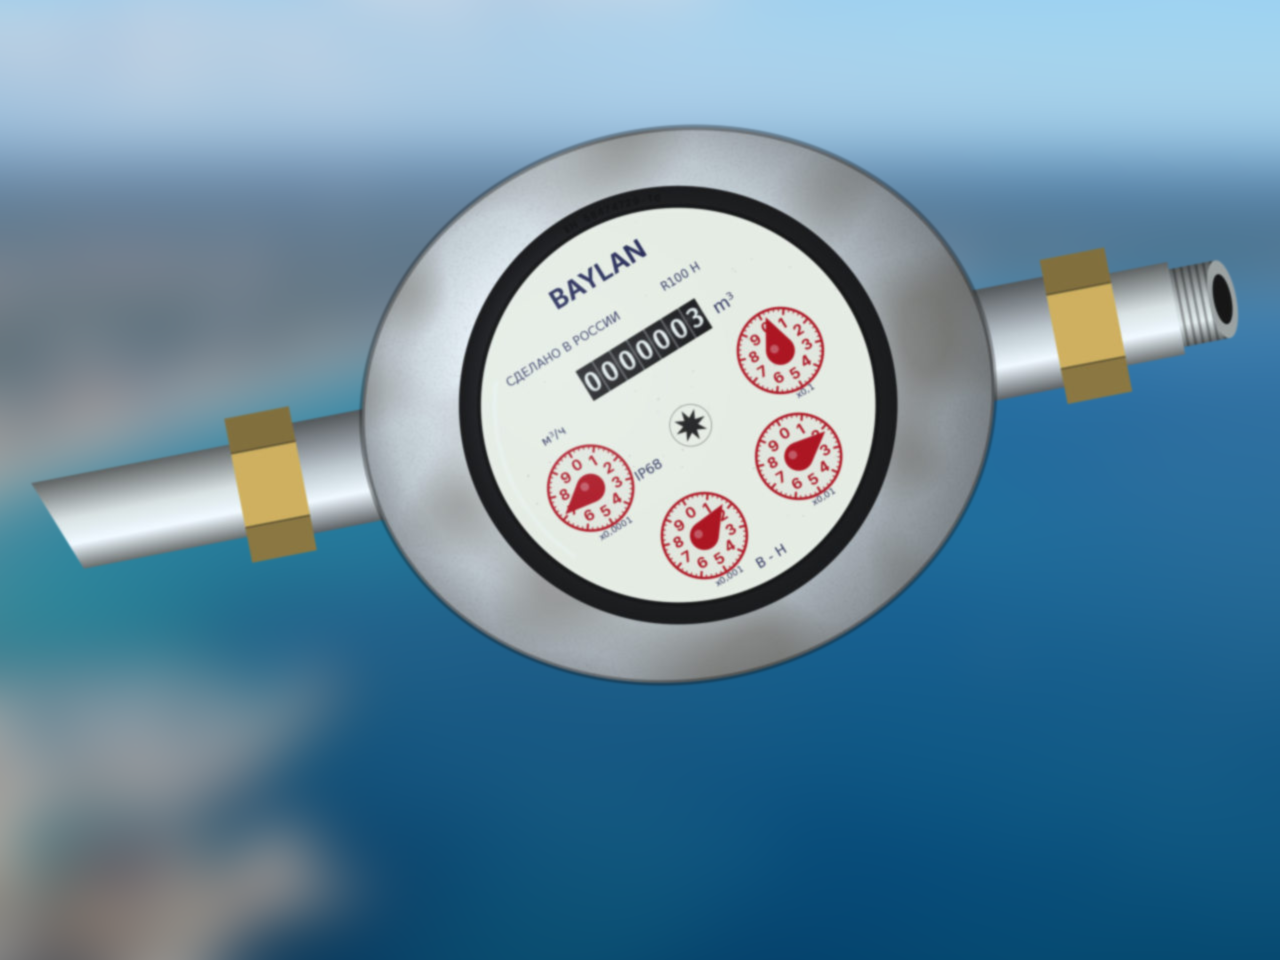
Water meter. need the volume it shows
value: 3.0217 m³
